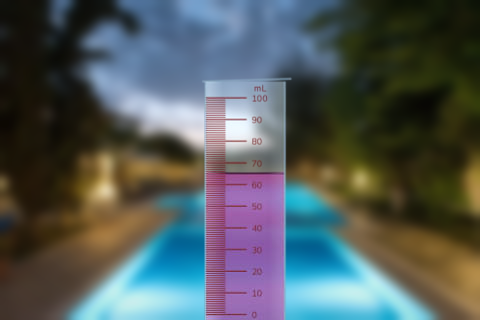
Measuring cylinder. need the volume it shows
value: 65 mL
